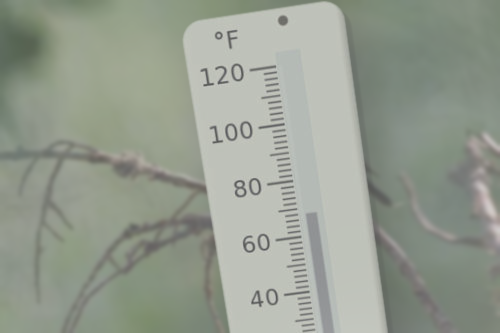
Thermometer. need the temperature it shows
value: 68 °F
